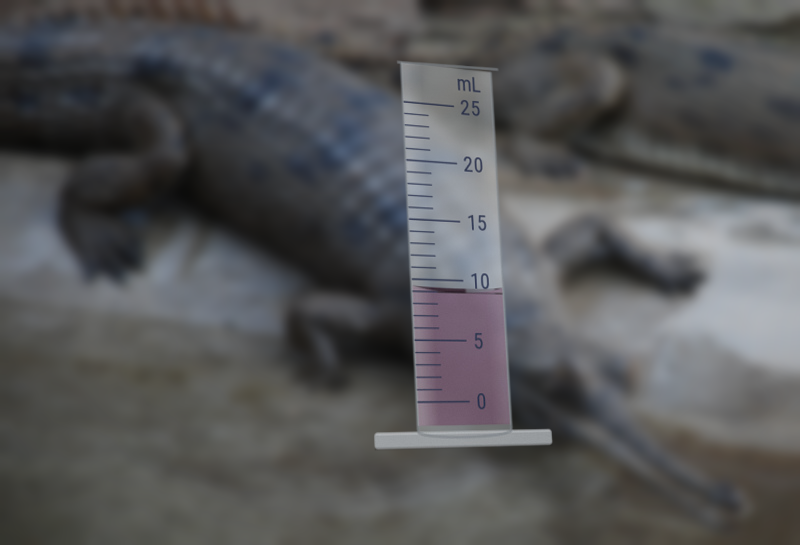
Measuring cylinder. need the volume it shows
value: 9 mL
